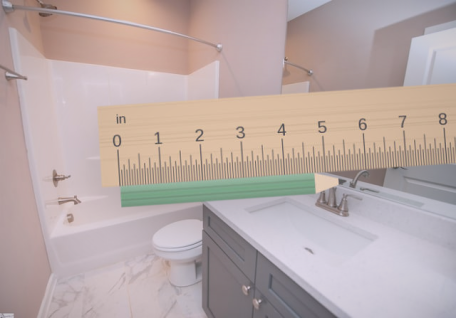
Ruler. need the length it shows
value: 5.5 in
